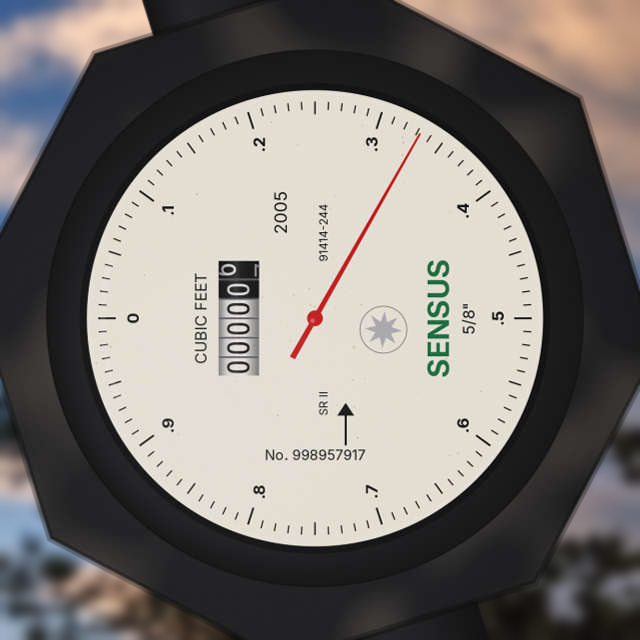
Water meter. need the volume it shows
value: 6.33 ft³
